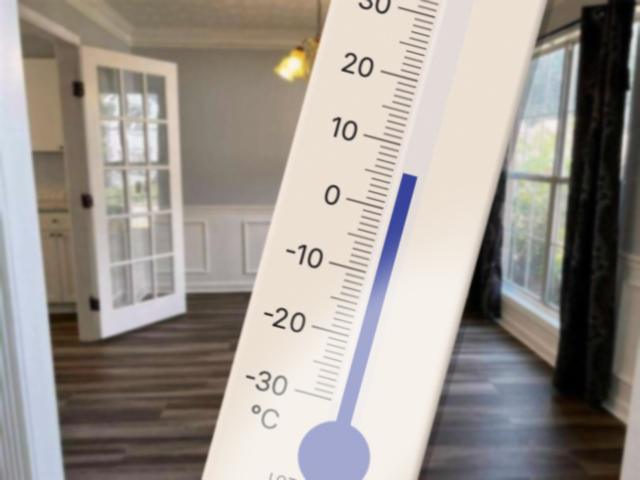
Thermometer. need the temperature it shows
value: 6 °C
